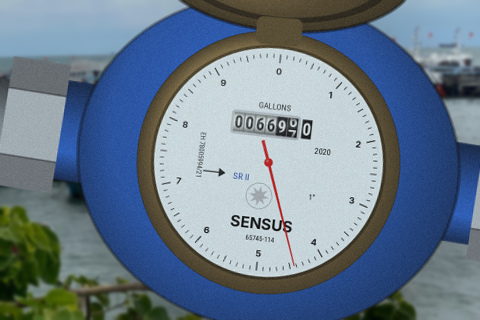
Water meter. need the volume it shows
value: 66964.4 gal
